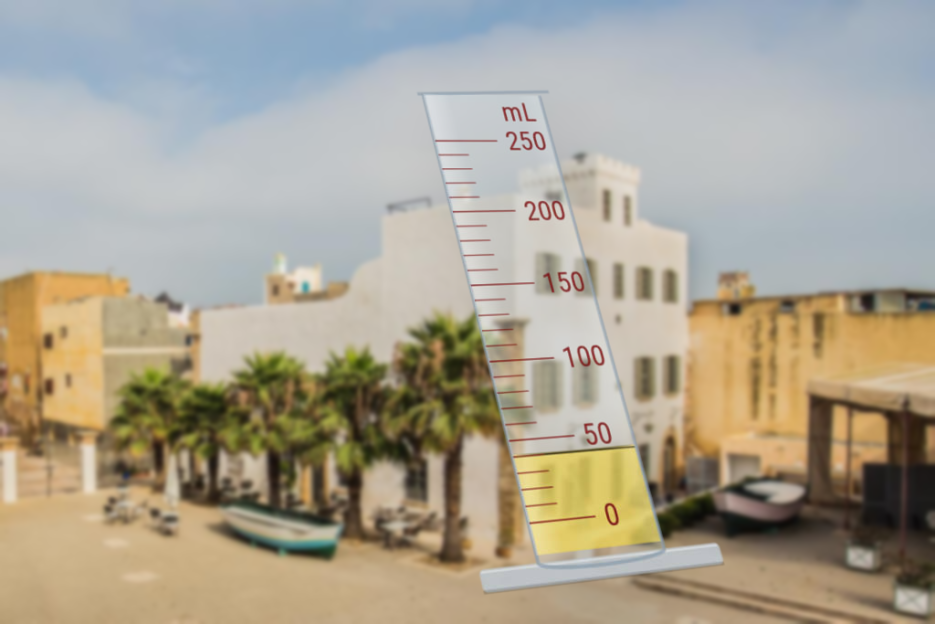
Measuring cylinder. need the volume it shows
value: 40 mL
